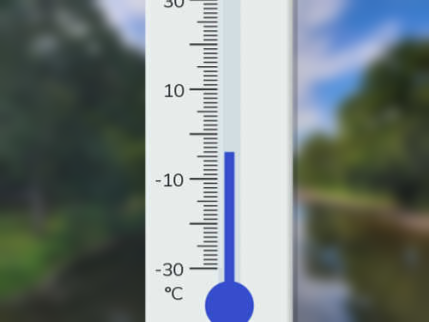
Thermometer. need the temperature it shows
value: -4 °C
